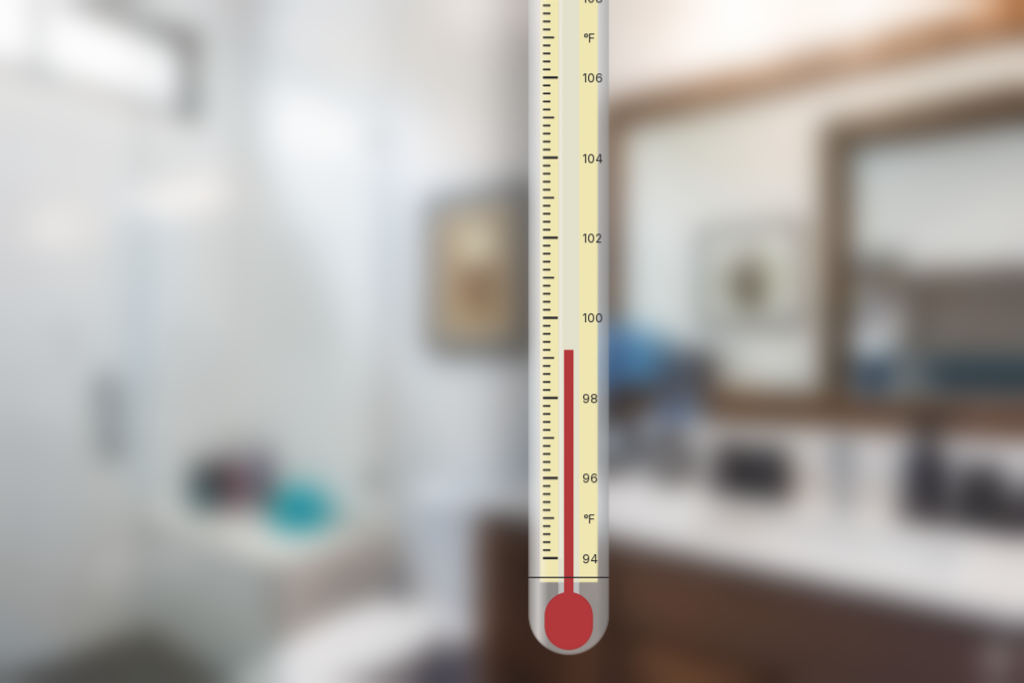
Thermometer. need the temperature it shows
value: 99.2 °F
